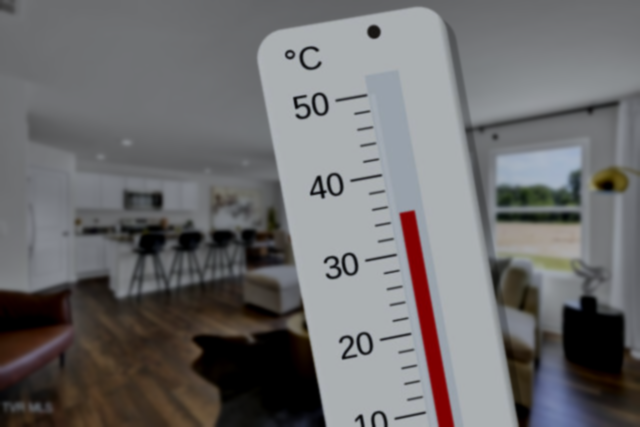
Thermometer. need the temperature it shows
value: 35 °C
